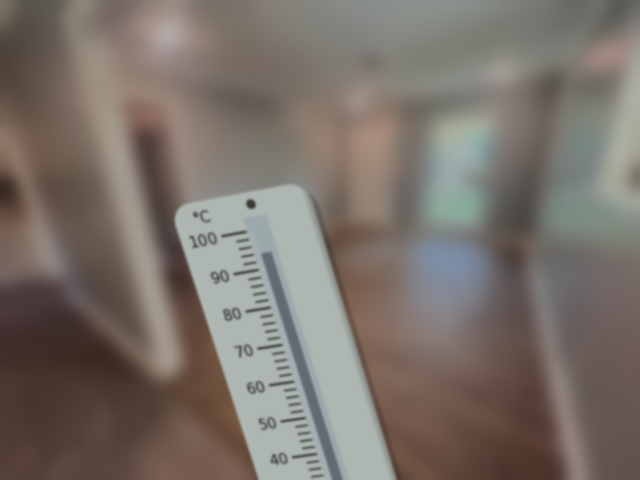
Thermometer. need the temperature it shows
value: 94 °C
